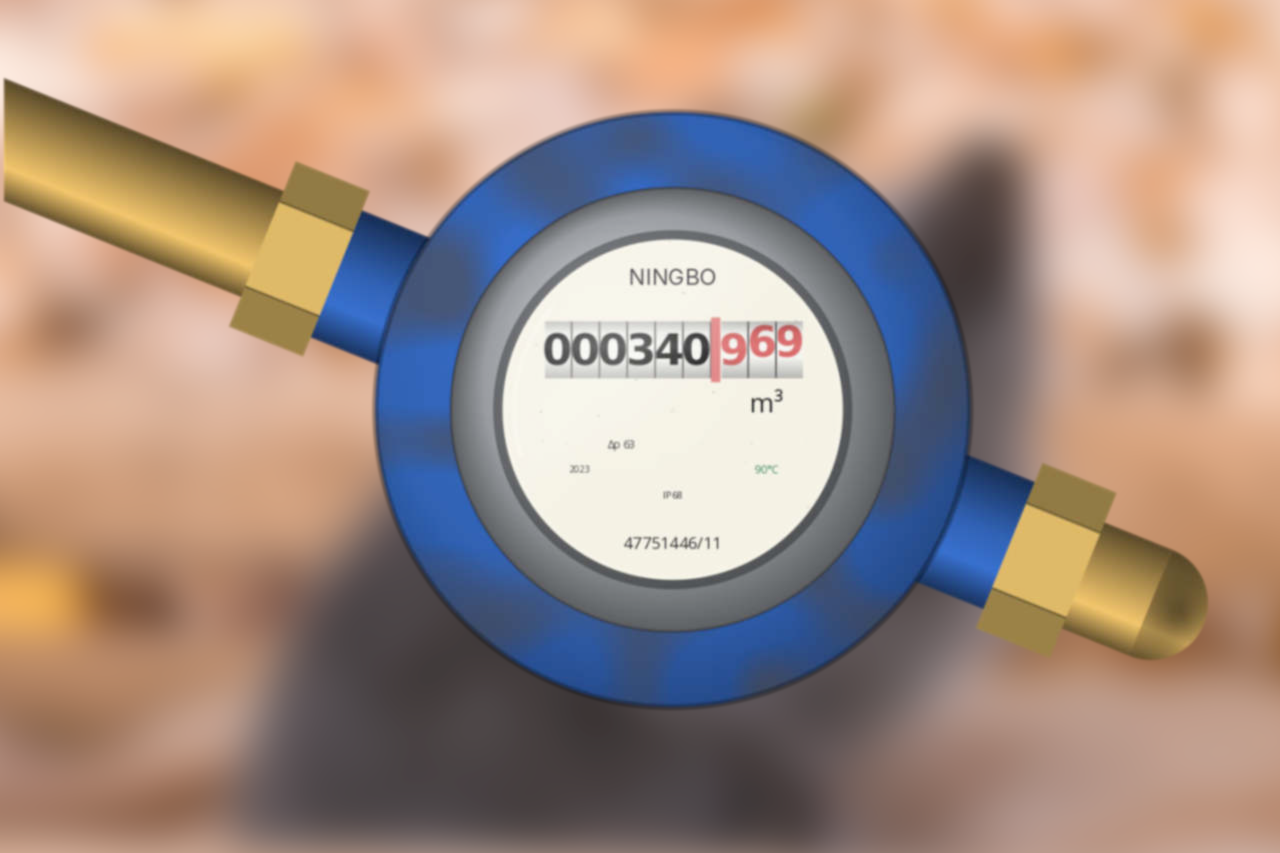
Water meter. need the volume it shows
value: 340.969 m³
